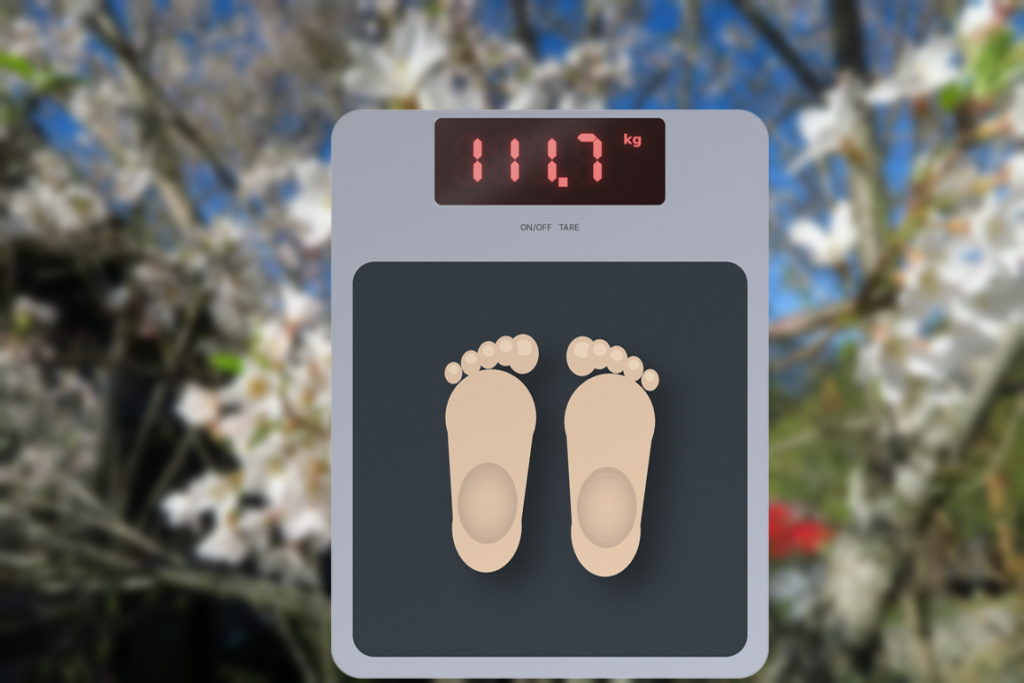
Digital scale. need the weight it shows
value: 111.7 kg
